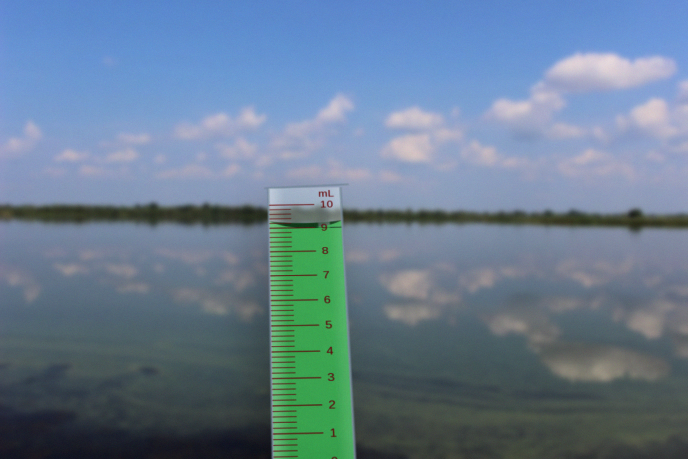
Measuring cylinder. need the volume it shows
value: 9 mL
